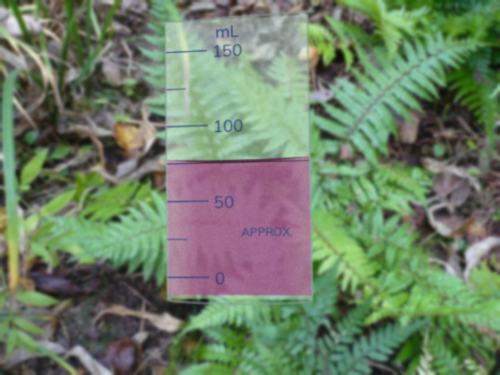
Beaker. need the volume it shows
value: 75 mL
